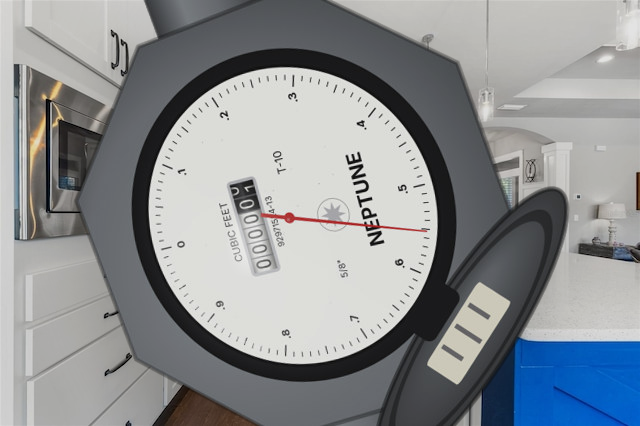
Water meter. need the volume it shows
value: 0.55 ft³
